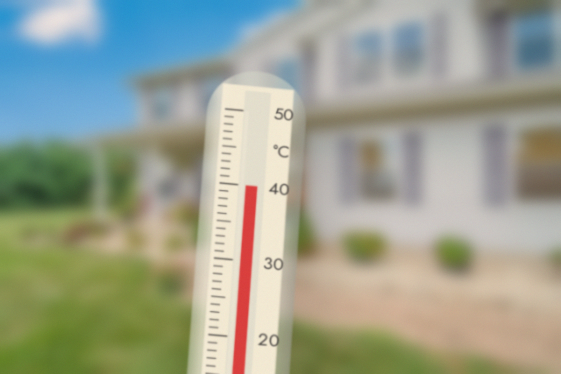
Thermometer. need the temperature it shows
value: 40 °C
